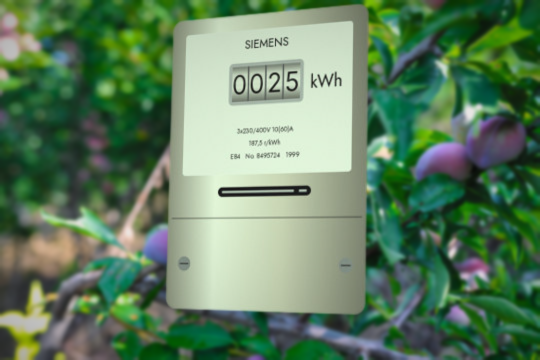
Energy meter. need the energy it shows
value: 25 kWh
